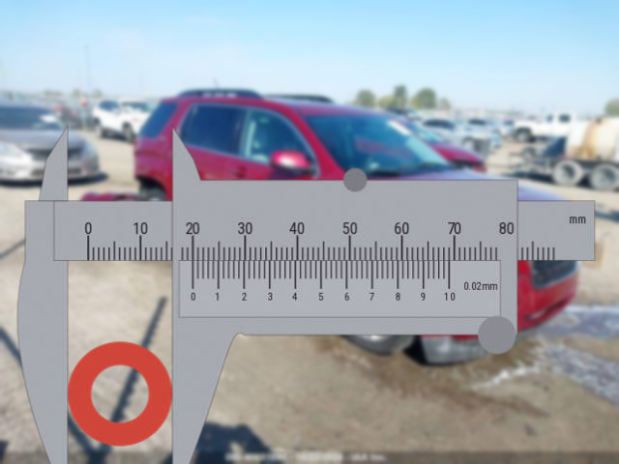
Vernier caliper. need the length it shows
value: 20.0 mm
